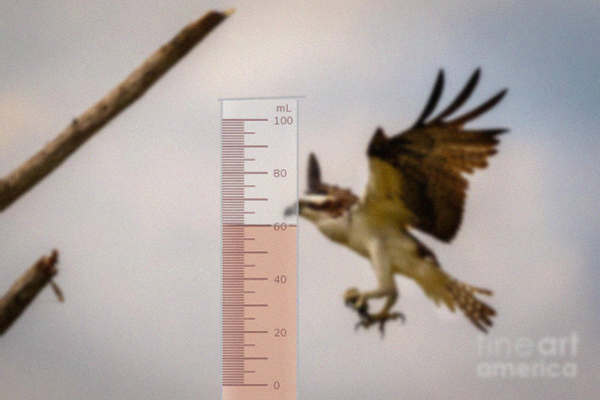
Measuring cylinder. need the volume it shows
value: 60 mL
